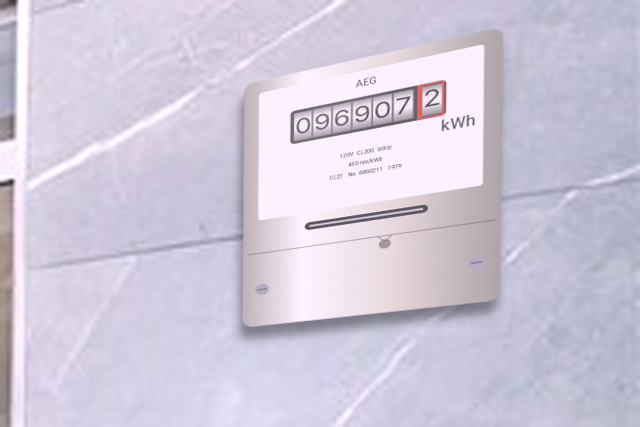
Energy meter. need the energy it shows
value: 96907.2 kWh
